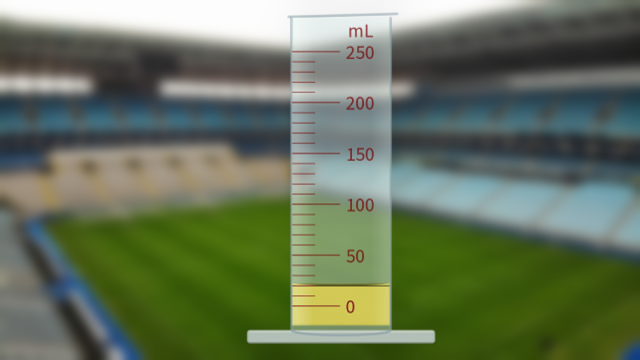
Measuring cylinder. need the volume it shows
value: 20 mL
